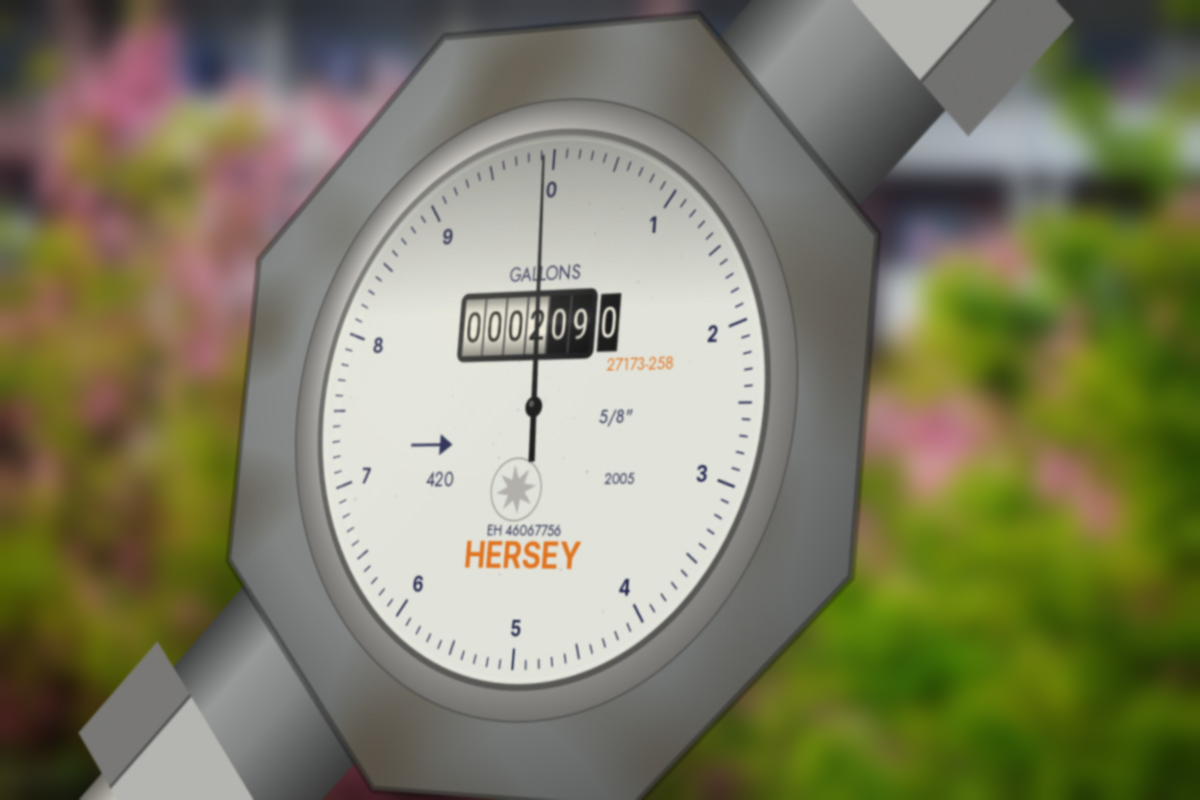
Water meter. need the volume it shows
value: 2089.9 gal
